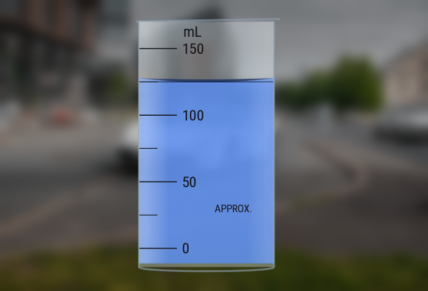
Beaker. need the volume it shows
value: 125 mL
